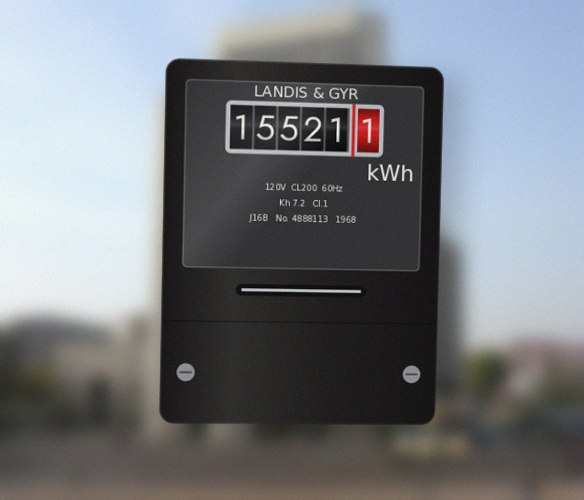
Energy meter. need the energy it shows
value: 15521.1 kWh
